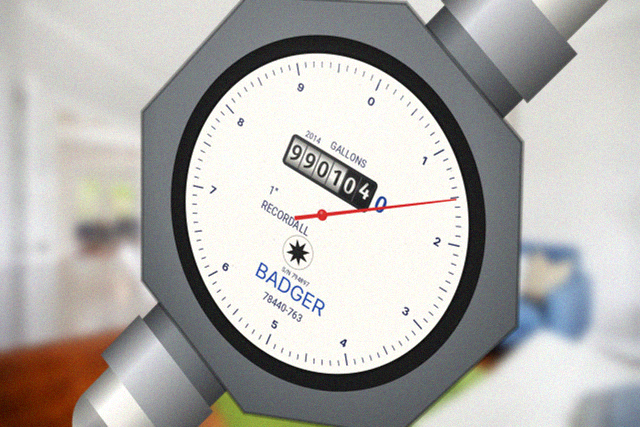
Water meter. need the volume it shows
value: 9901041.5 gal
